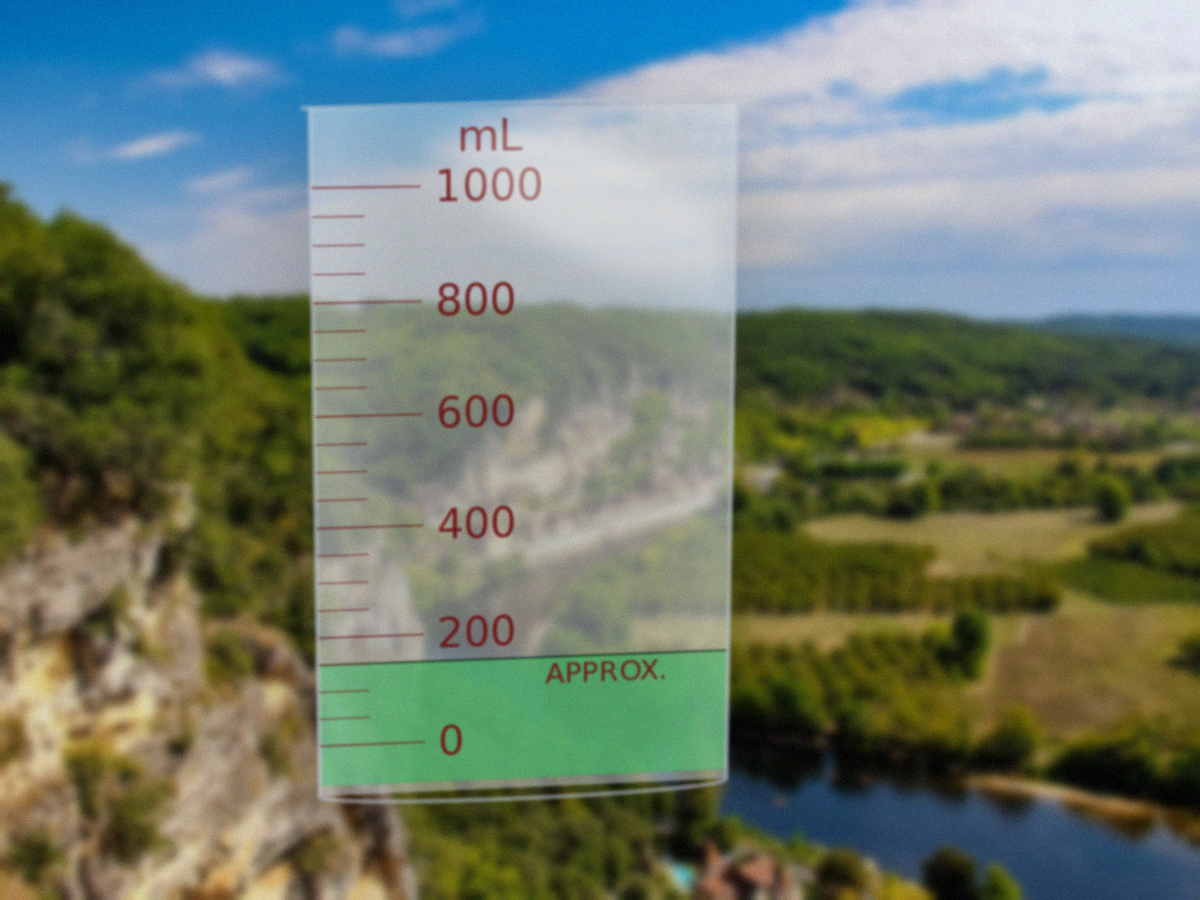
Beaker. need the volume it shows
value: 150 mL
